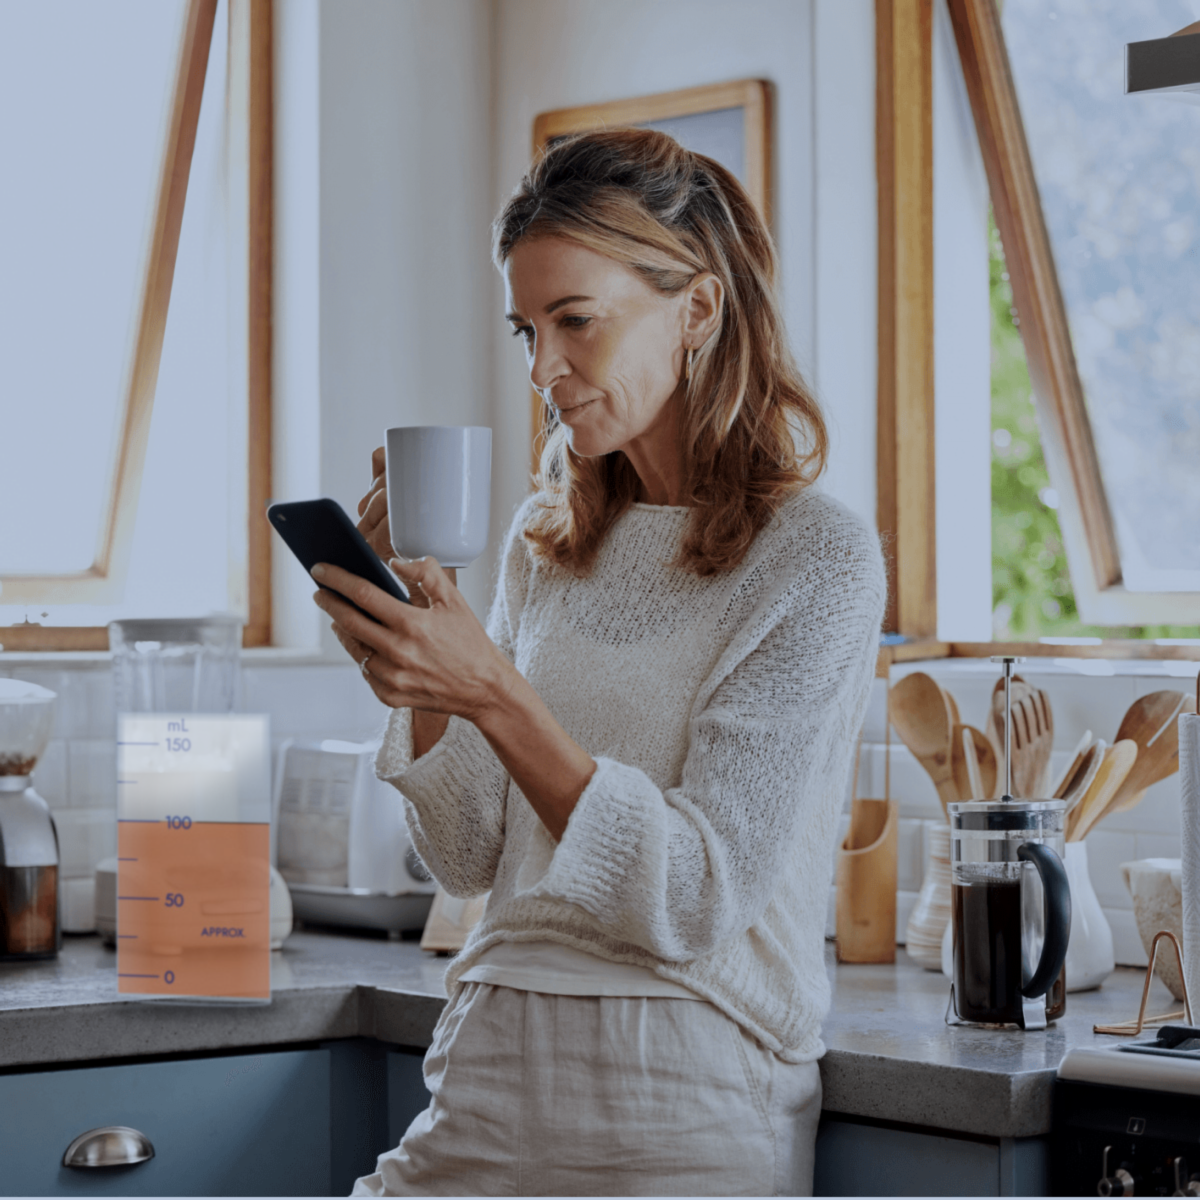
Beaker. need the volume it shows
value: 100 mL
